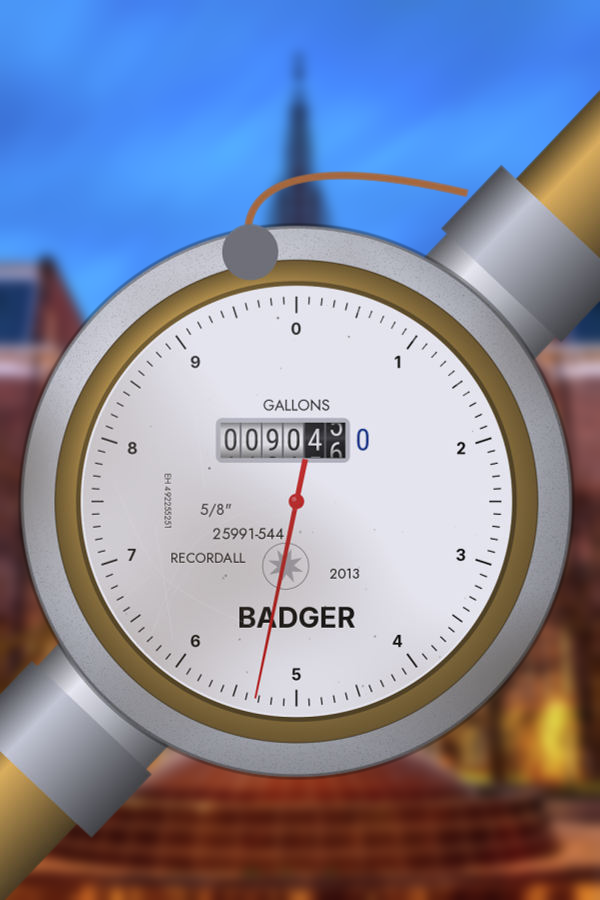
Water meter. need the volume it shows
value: 90455.3 gal
